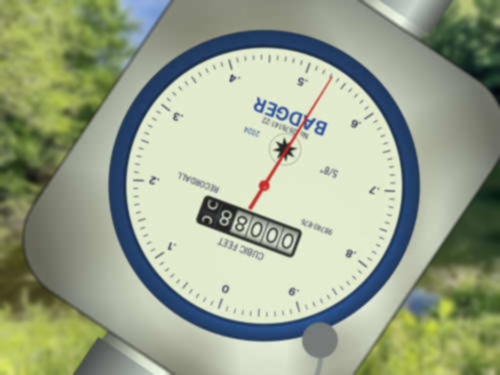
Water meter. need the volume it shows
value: 888.53 ft³
